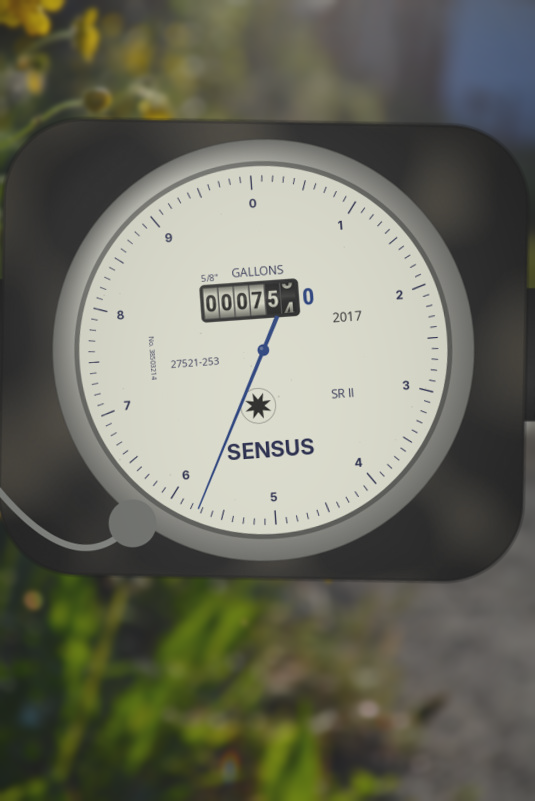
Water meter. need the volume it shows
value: 7535.7 gal
